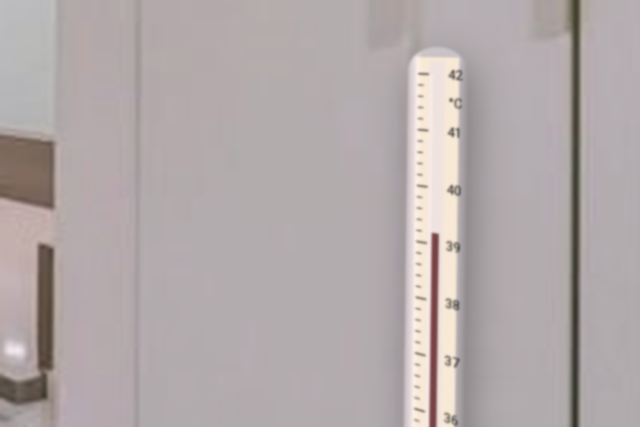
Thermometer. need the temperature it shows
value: 39.2 °C
